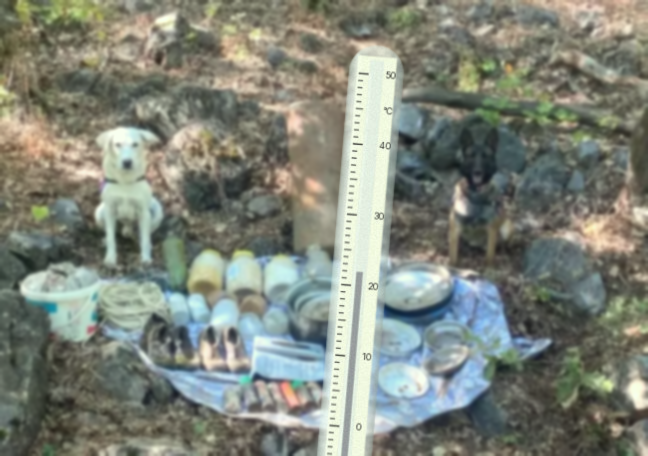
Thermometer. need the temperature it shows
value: 22 °C
